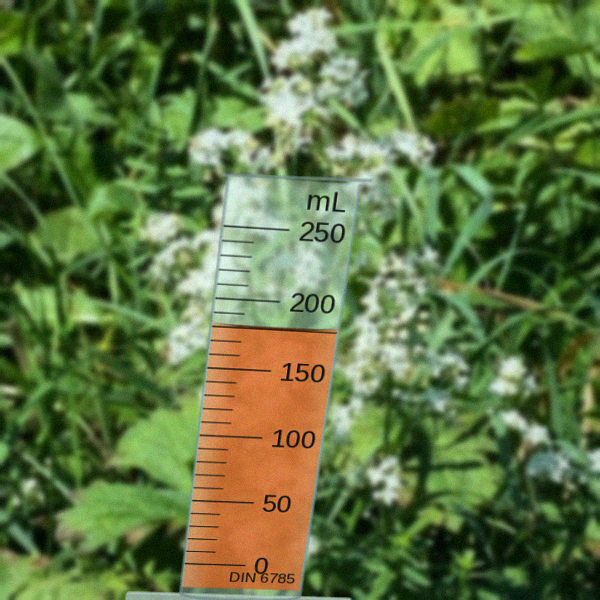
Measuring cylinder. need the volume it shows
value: 180 mL
